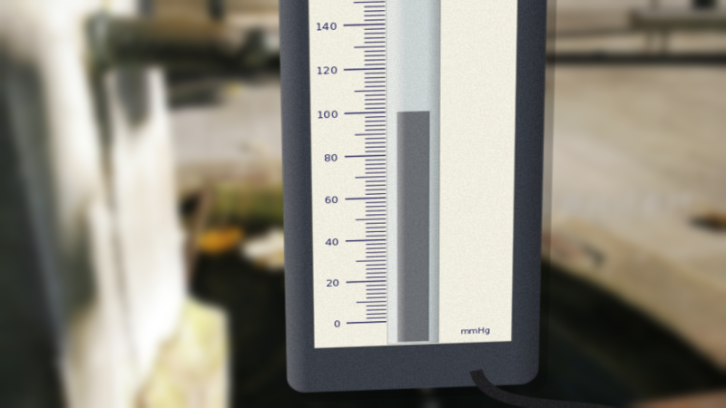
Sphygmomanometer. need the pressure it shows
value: 100 mmHg
